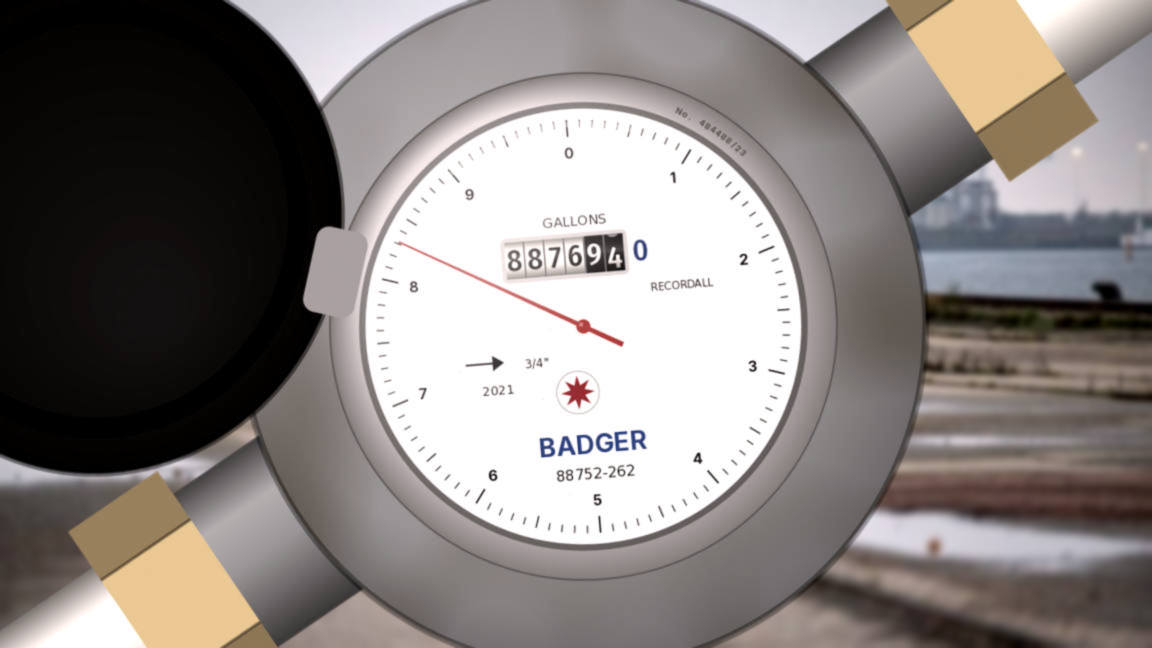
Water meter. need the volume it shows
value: 8876938.3 gal
